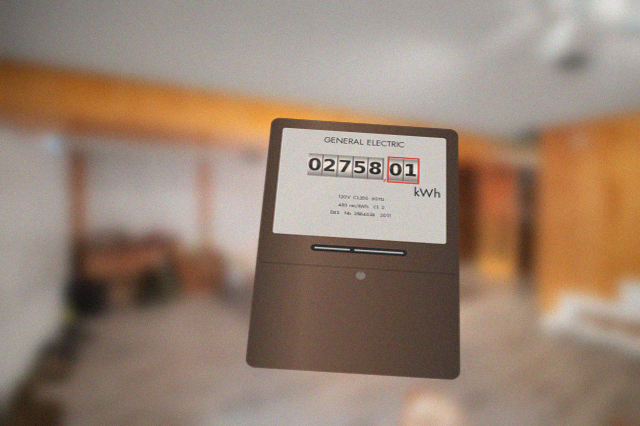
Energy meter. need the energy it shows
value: 2758.01 kWh
